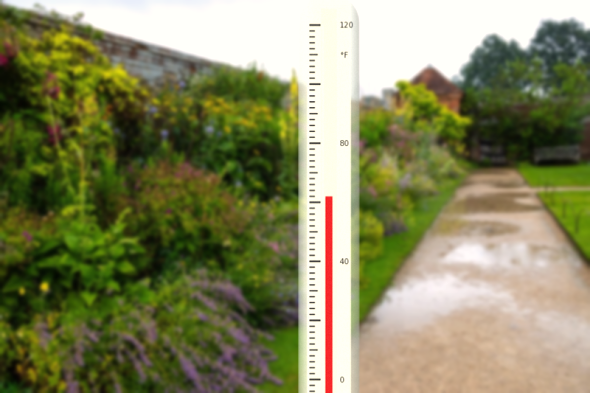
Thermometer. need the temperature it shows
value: 62 °F
